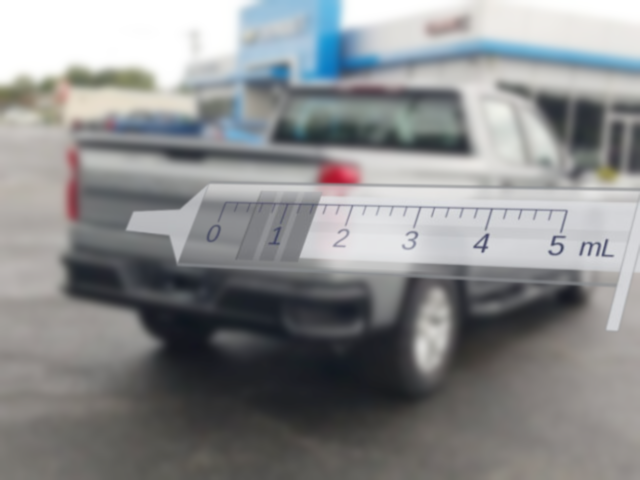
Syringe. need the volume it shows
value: 0.5 mL
